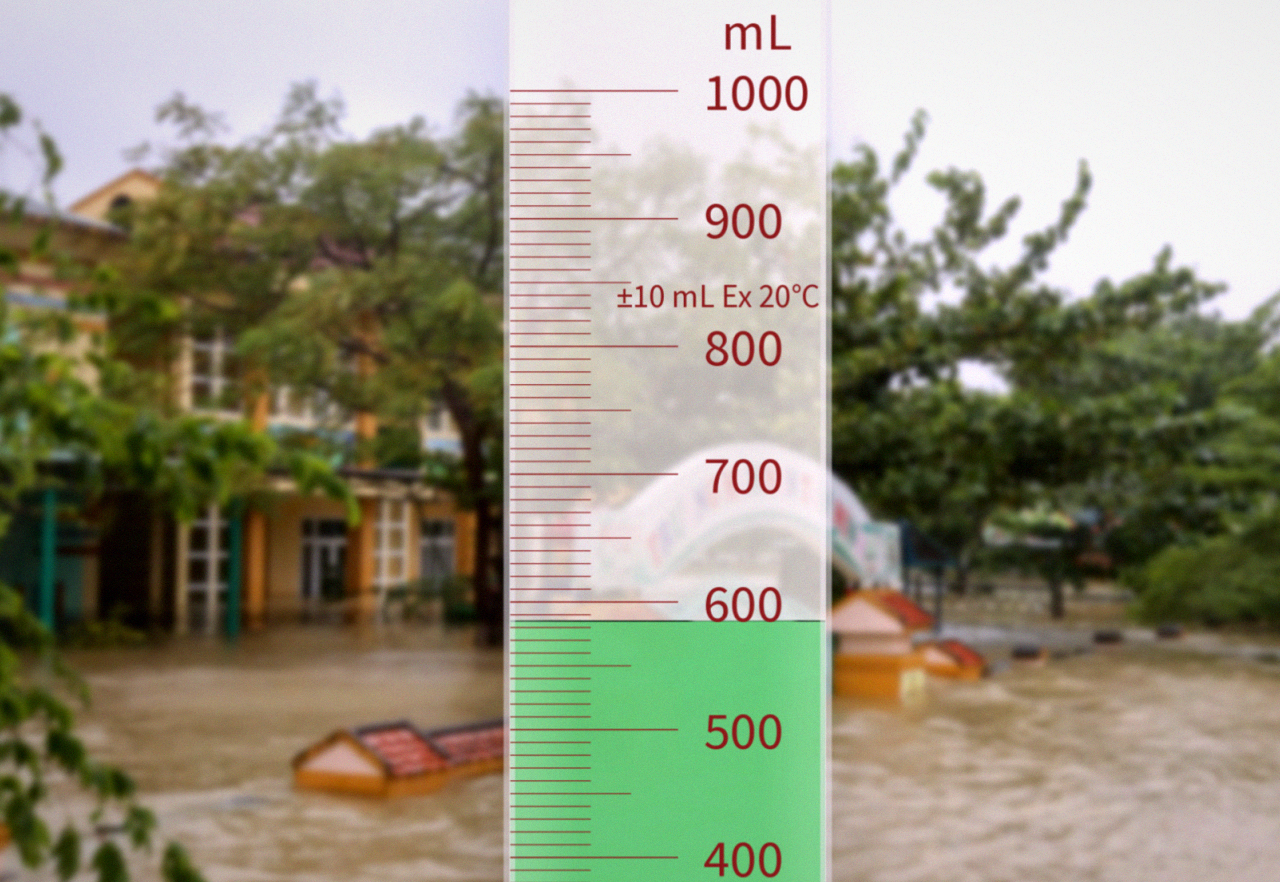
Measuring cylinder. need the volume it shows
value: 585 mL
